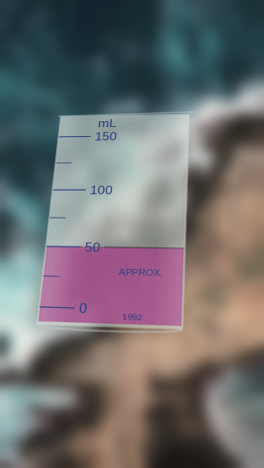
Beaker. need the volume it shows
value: 50 mL
